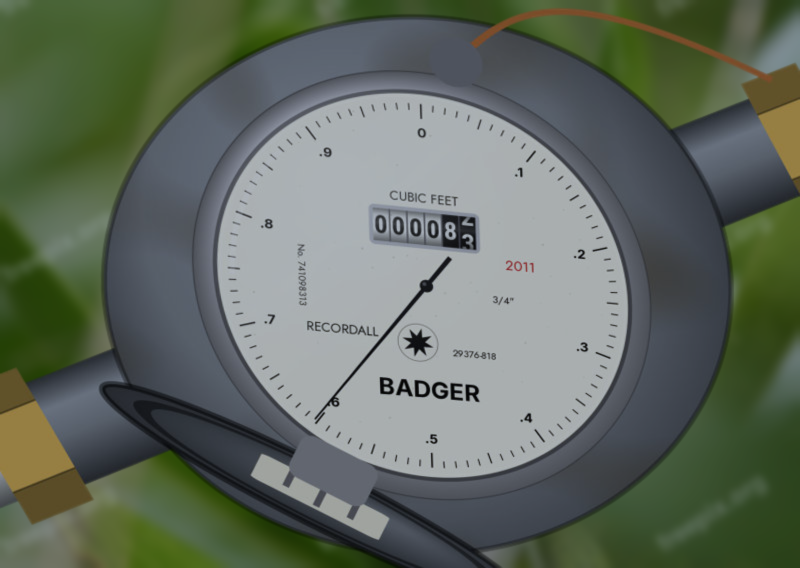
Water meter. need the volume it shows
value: 82.60 ft³
